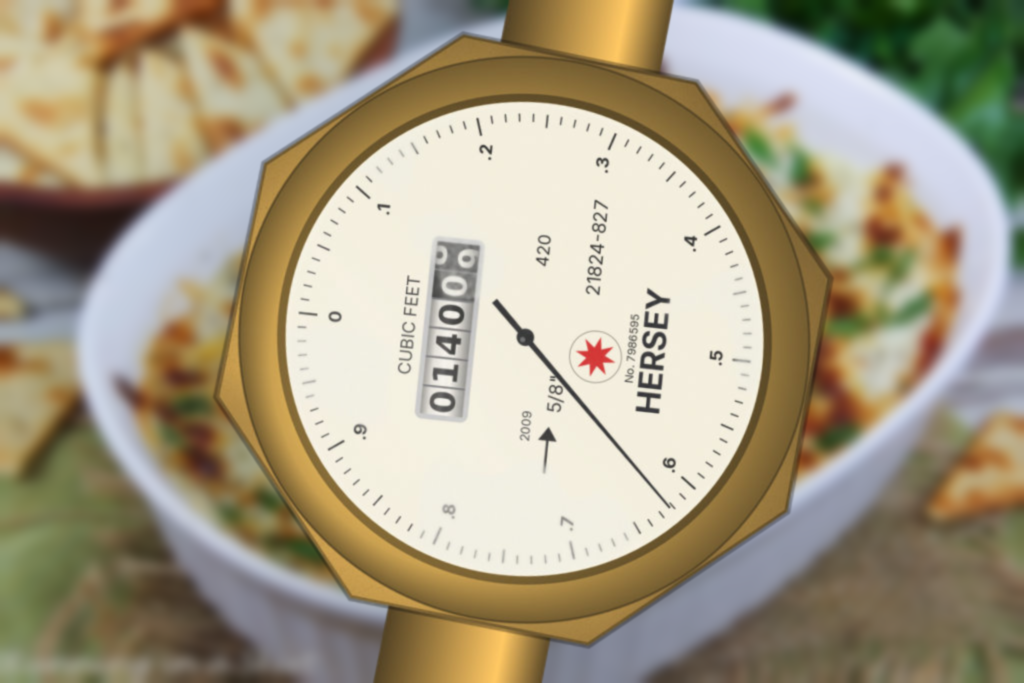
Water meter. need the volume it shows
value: 14008.62 ft³
